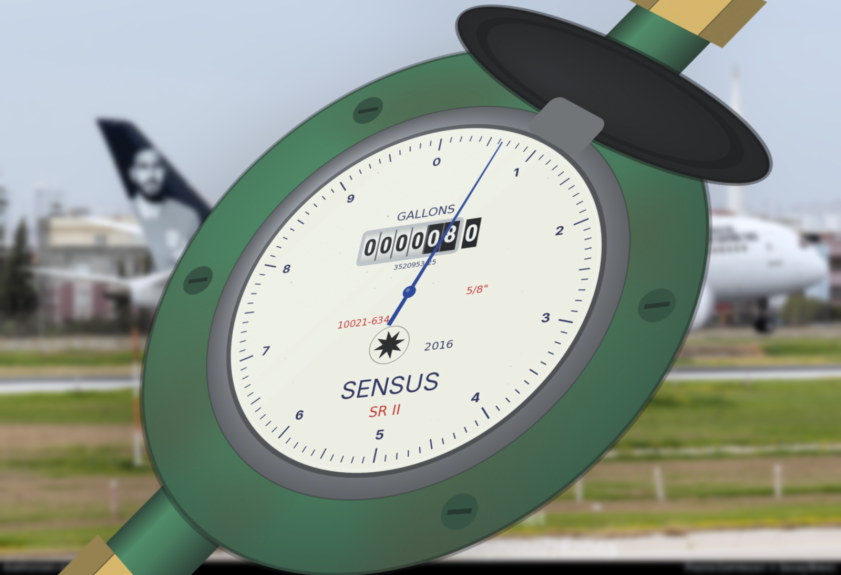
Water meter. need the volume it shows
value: 80.6 gal
